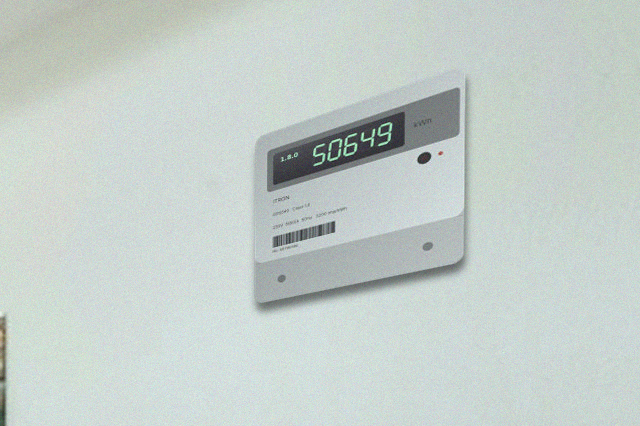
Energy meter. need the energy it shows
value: 50649 kWh
